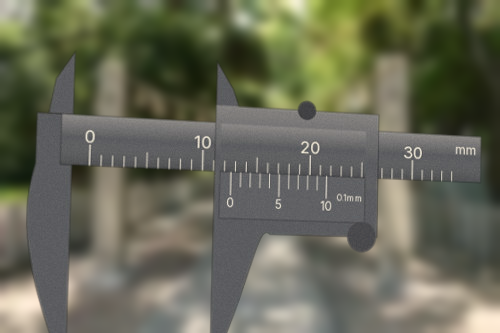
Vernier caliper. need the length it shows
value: 12.6 mm
